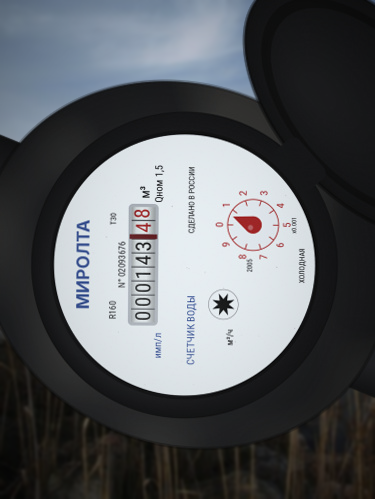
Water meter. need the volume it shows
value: 143.480 m³
